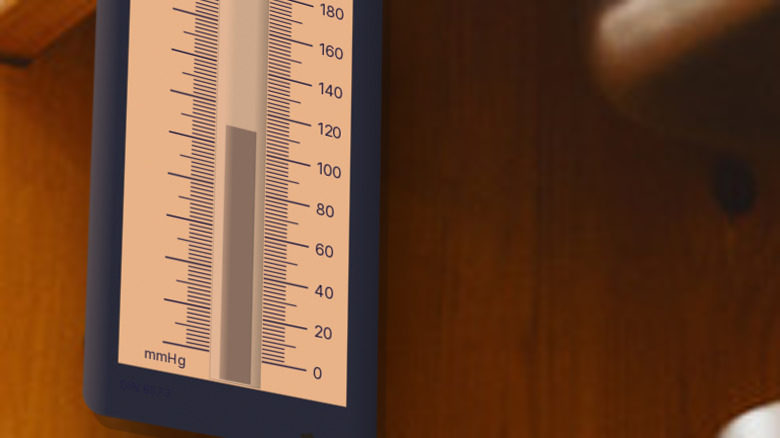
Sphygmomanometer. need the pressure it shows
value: 110 mmHg
